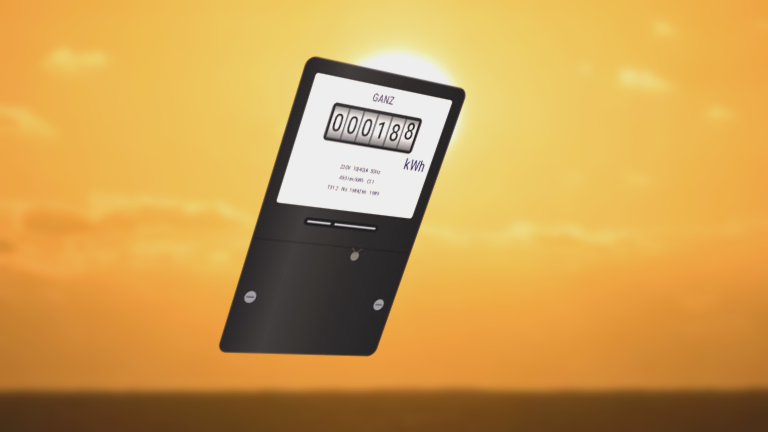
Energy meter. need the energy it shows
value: 188 kWh
